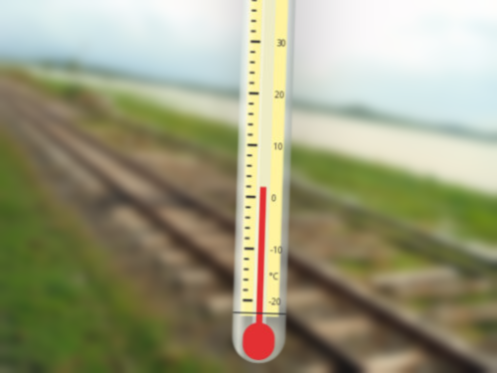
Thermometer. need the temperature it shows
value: 2 °C
